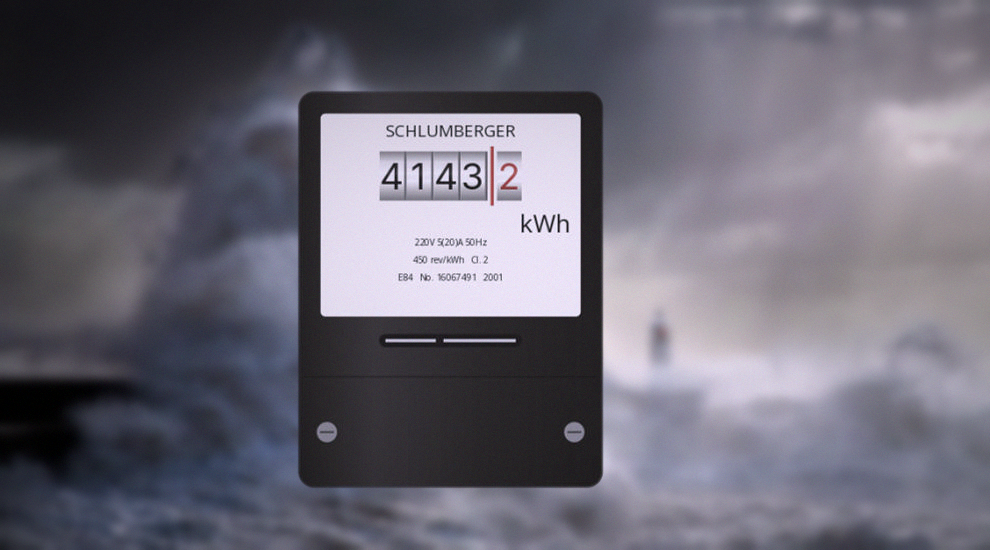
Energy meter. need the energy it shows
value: 4143.2 kWh
